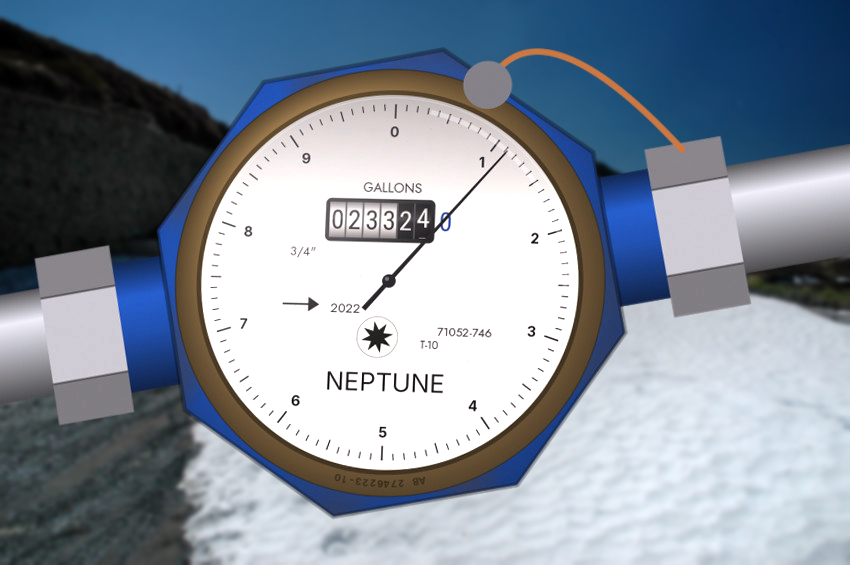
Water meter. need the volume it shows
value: 233241.1 gal
